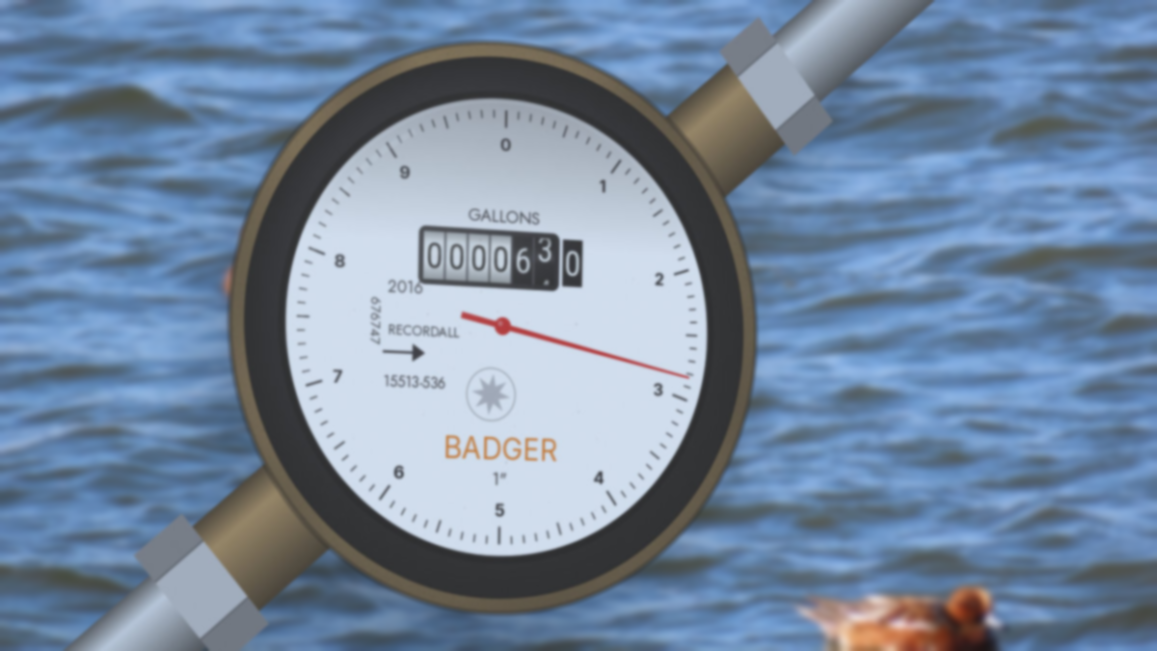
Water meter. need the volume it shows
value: 632.8 gal
